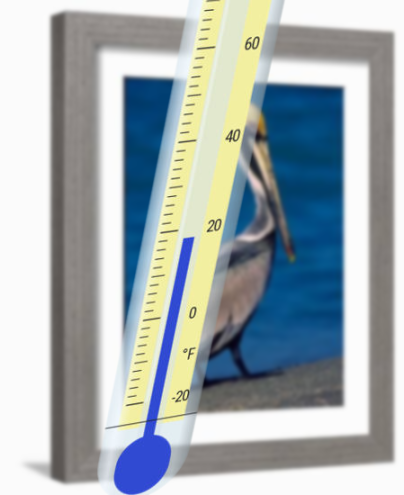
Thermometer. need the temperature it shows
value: 18 °F
